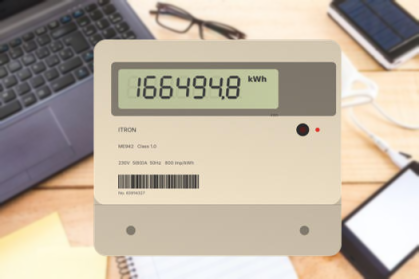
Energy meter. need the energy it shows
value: 166494.8 kWh
